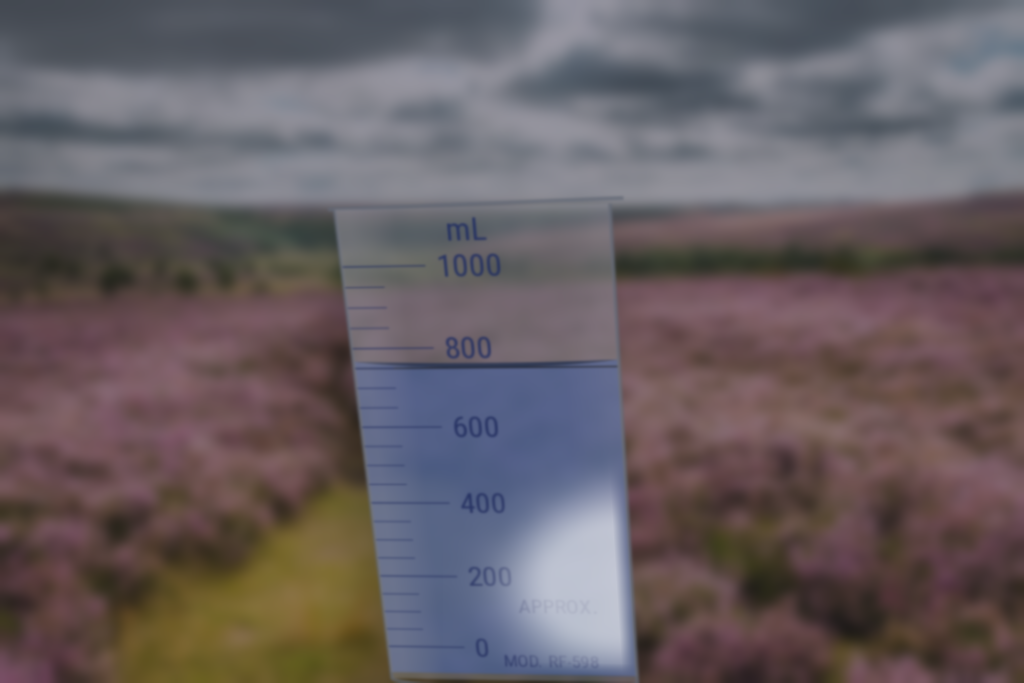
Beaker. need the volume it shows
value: 750 mL
